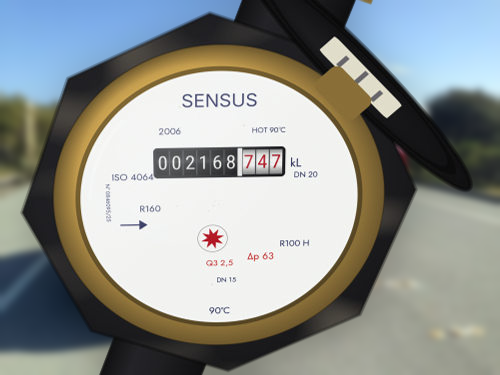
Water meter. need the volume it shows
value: 2168.747 kL
